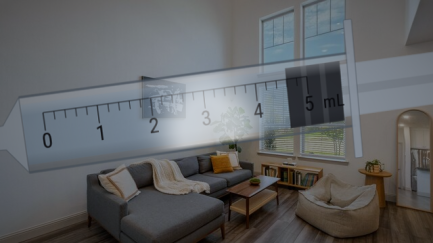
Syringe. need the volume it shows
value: 4.6 mL
